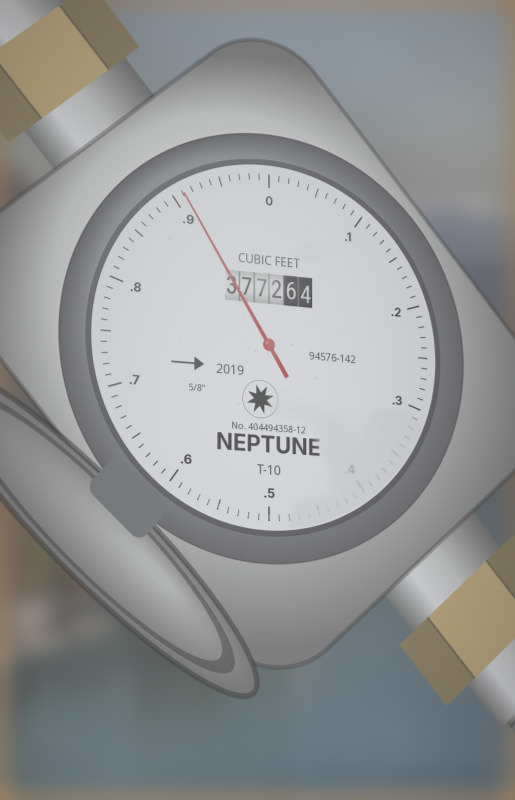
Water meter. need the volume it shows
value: 377263.91 ft³
